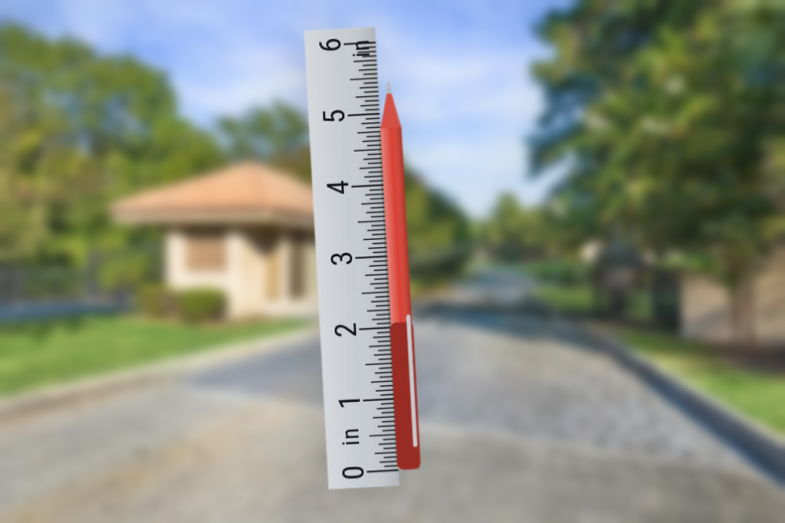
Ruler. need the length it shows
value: 5.4375 in
